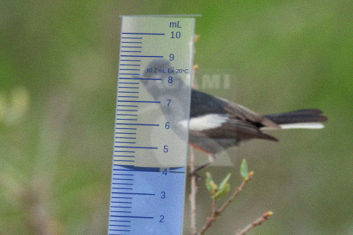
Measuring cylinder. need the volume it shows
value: 4 mL
